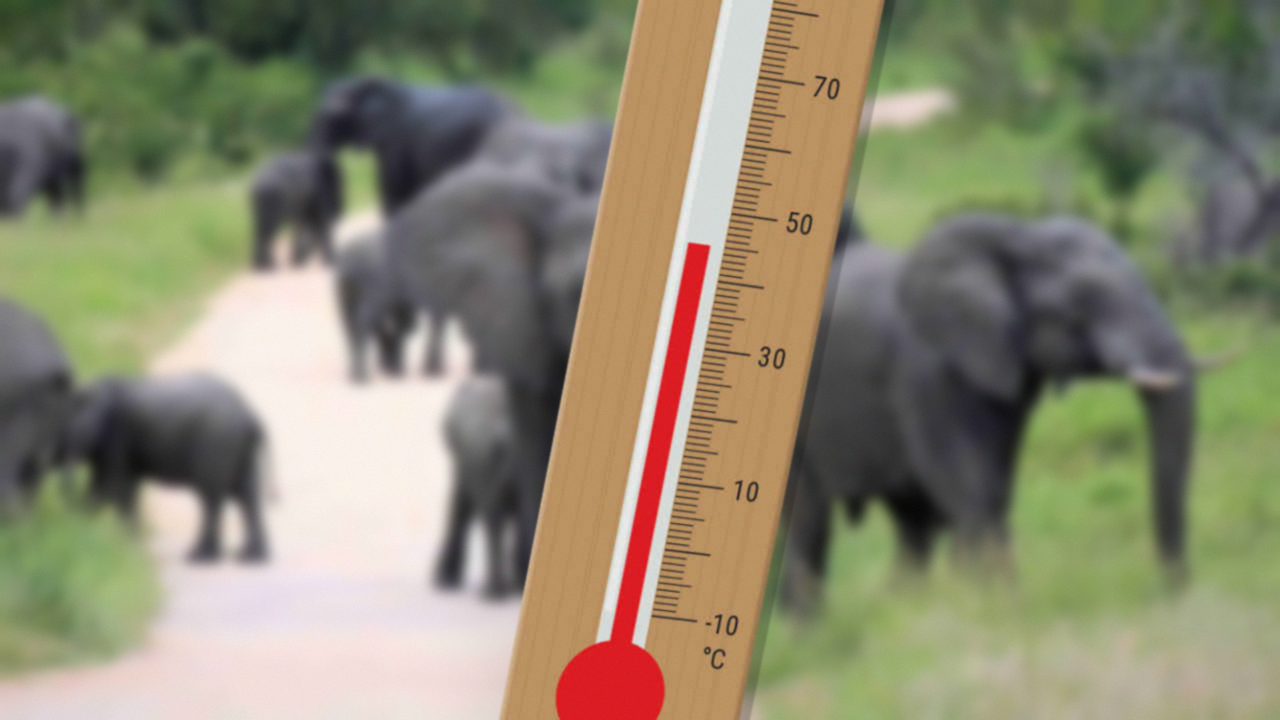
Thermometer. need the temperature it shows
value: 45 °C
